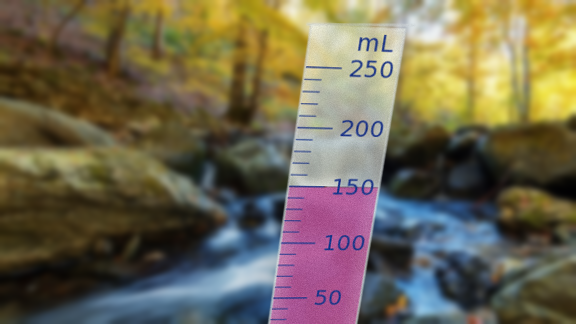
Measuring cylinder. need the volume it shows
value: 150 mL
